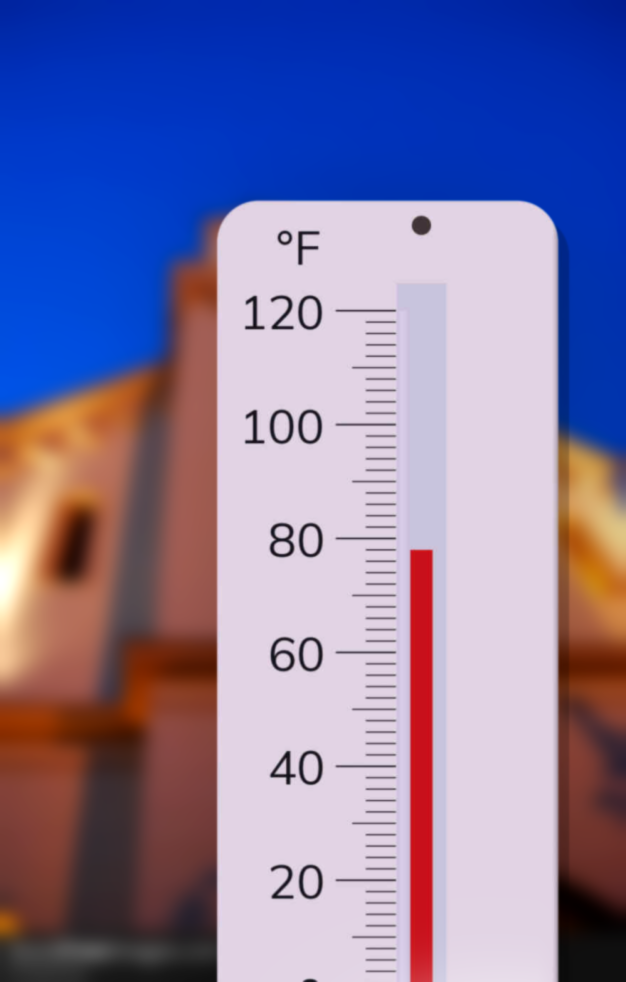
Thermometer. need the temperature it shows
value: 78 °F
